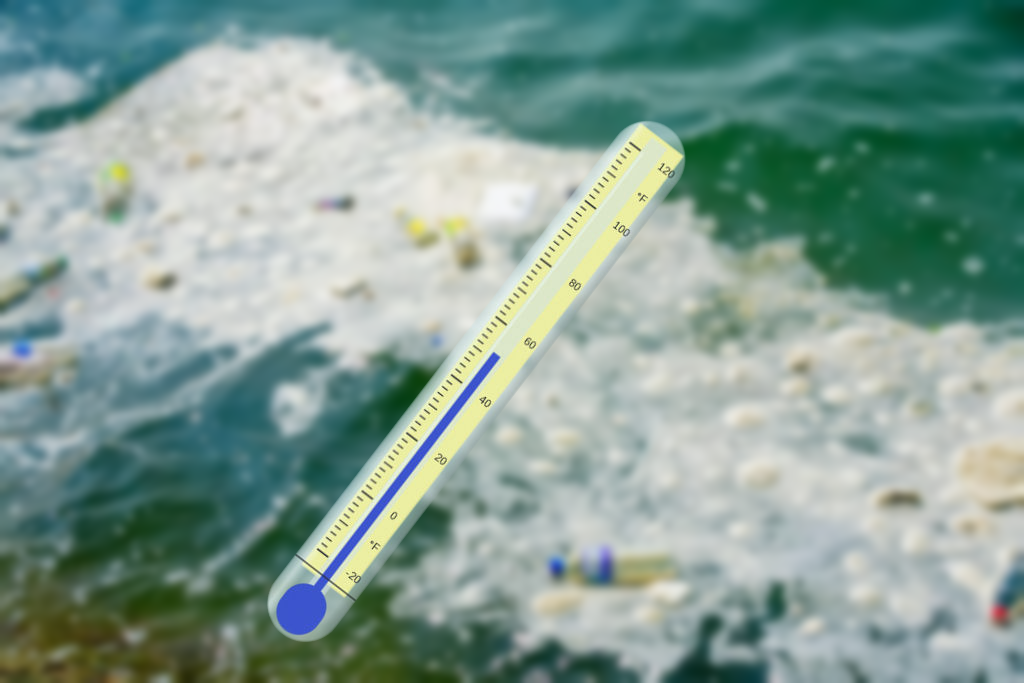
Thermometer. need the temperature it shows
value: 52 °F
